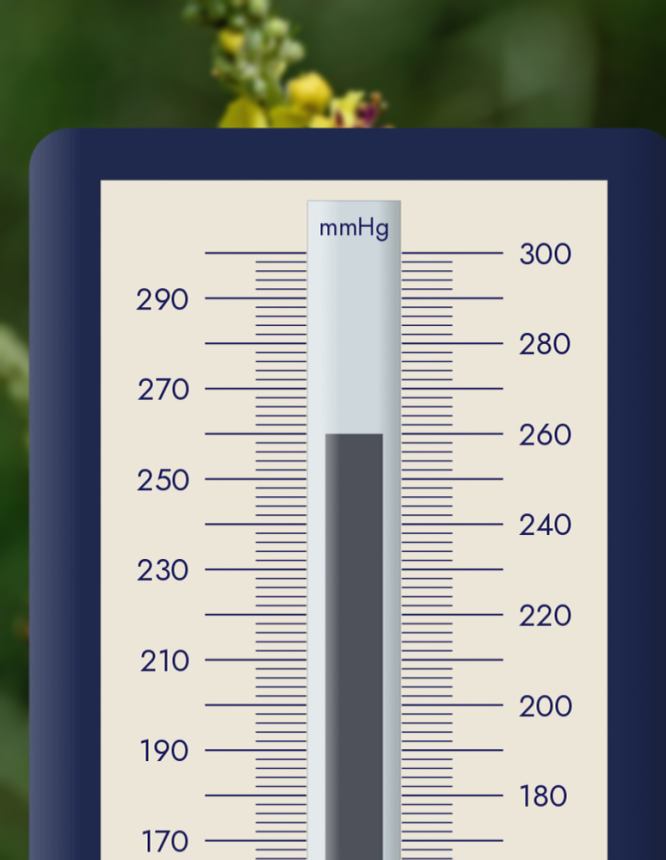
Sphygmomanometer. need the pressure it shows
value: 260 mmHg
